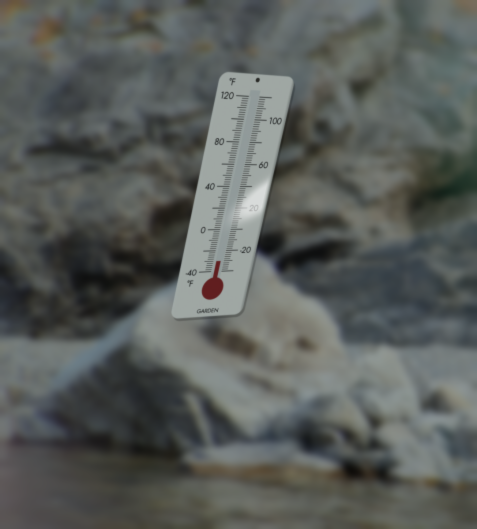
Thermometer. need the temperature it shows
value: -30 °F
